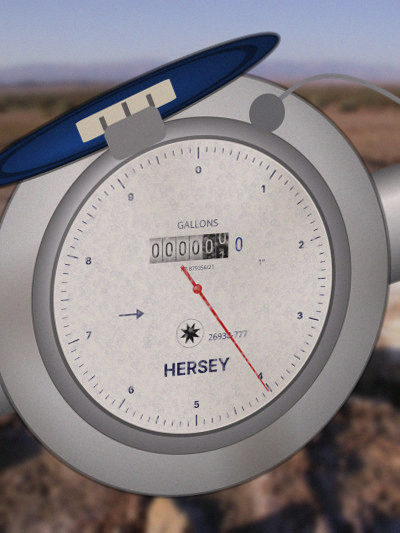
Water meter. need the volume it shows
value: 4.0 gal
